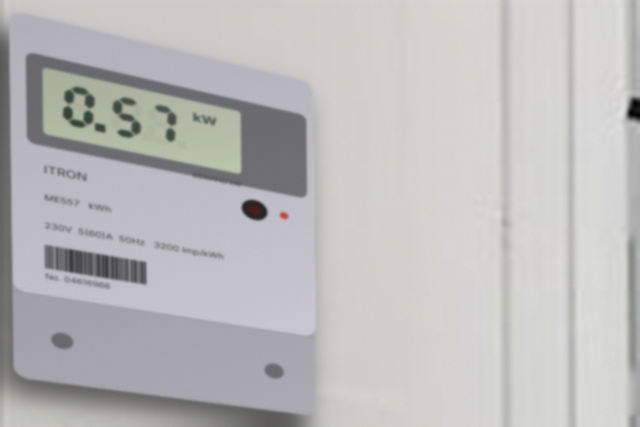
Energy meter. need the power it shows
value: 0.57 kW
